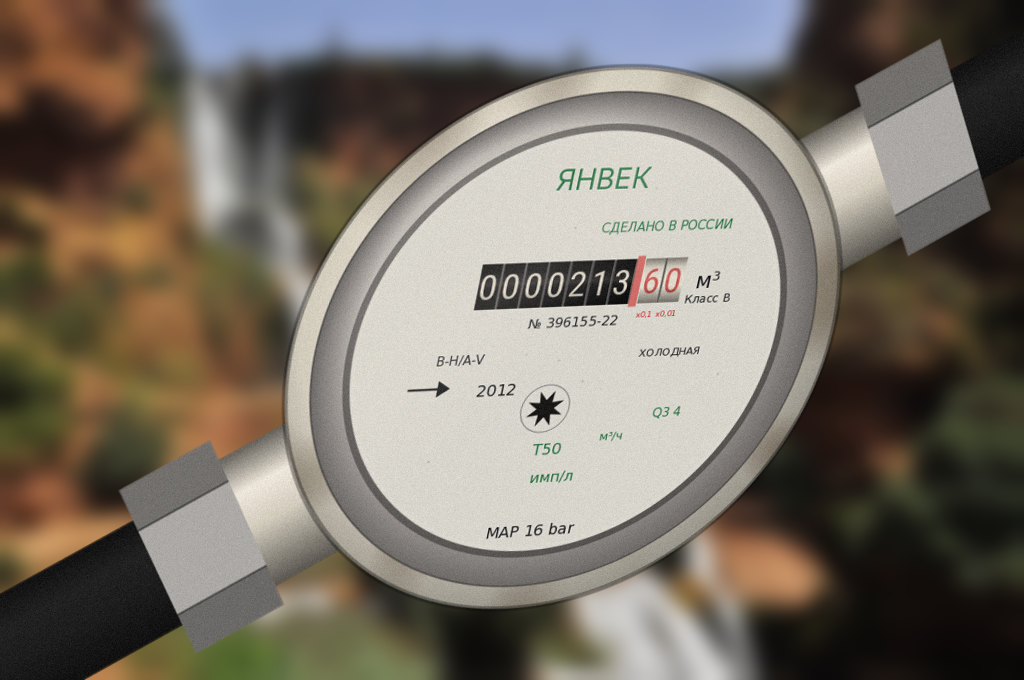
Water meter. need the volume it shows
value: 213.60 m³
